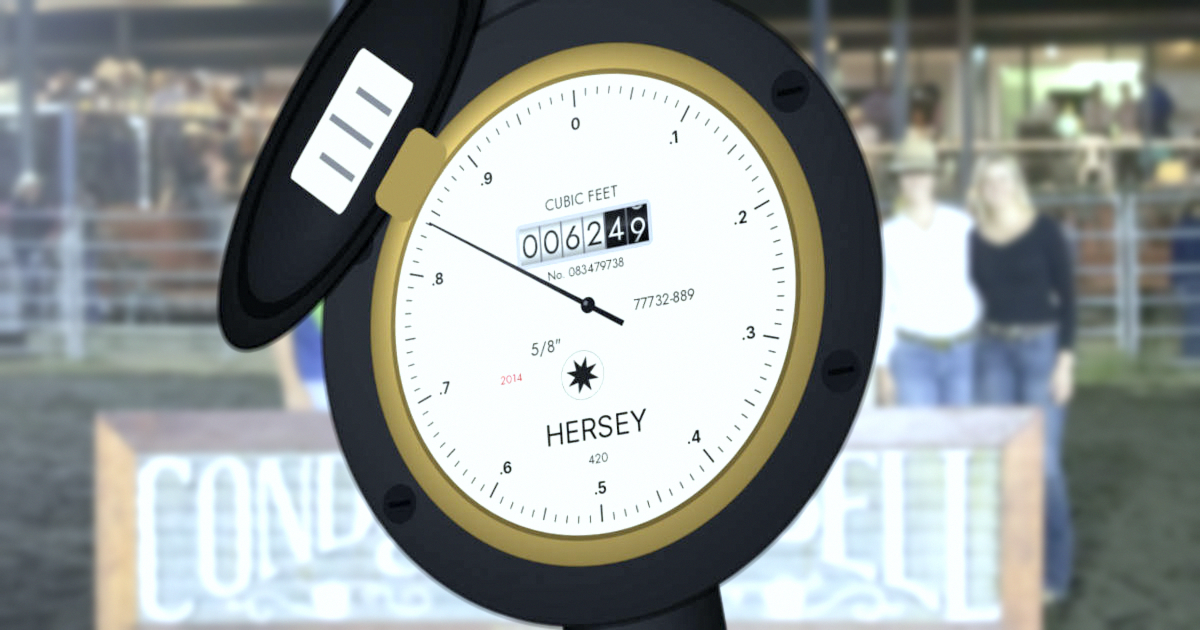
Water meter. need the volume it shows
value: 6248.84 ft³
